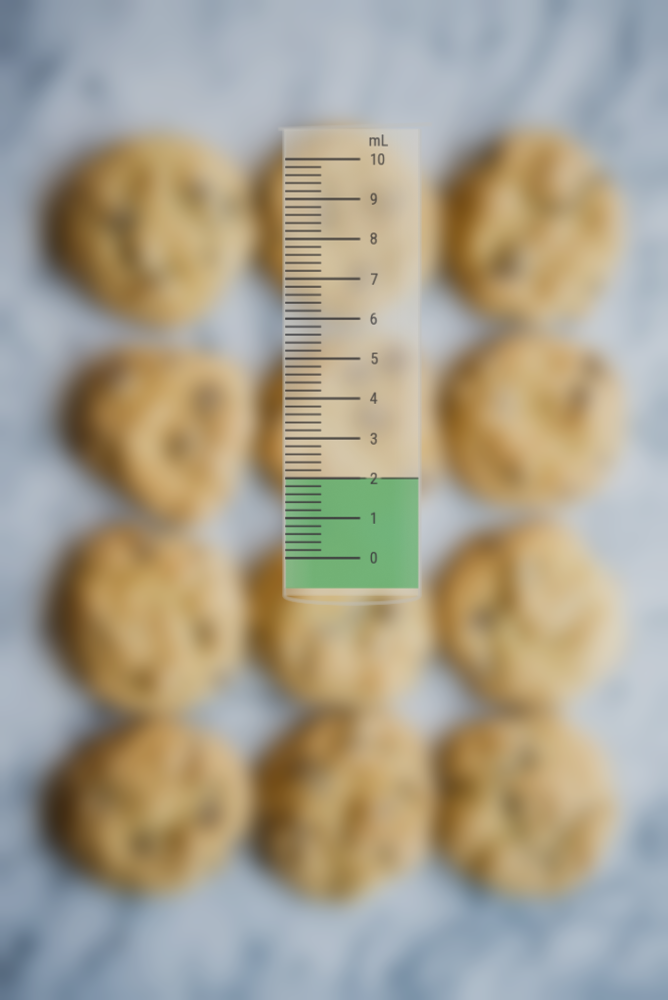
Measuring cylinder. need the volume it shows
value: 2 mL
